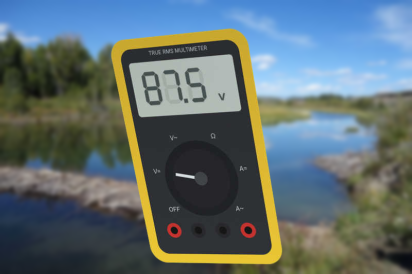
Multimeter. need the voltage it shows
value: 87.5 V
